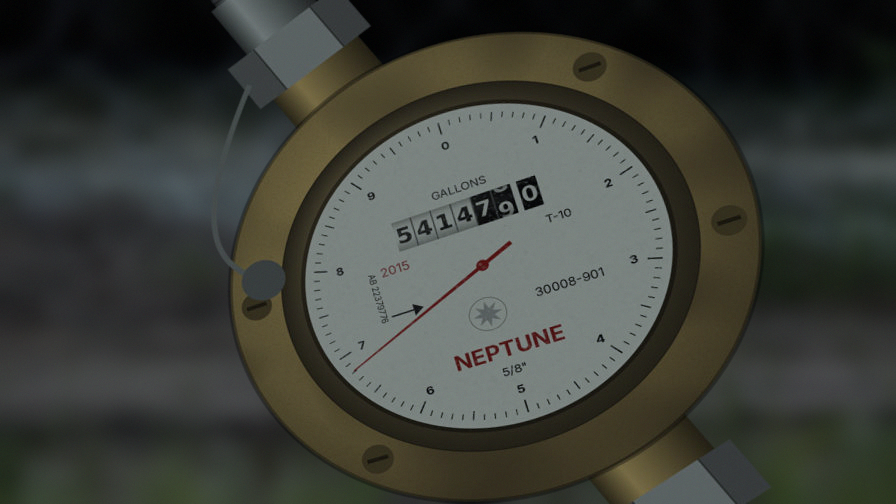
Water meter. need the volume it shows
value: 5414786.8 gal
